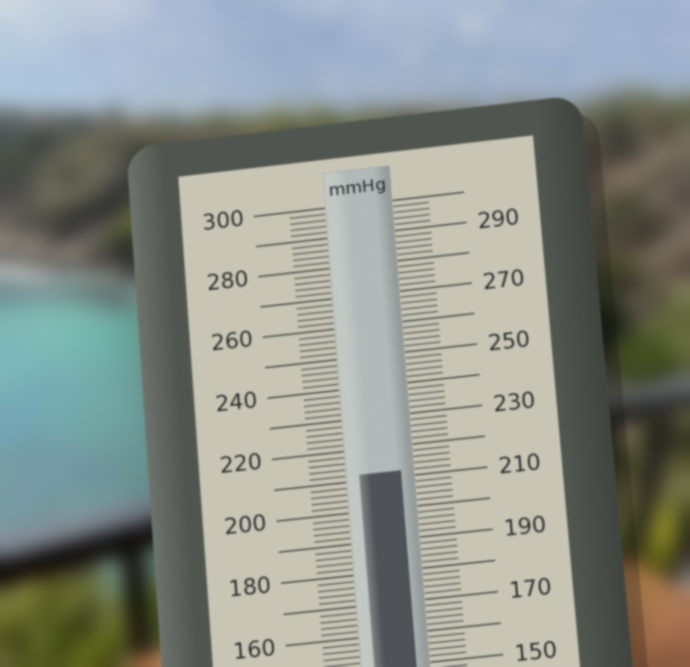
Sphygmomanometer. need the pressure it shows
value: 212 mmHg
